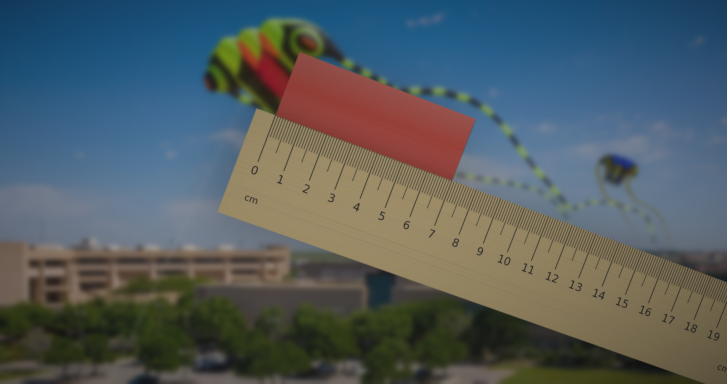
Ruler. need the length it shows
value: 7 cm
